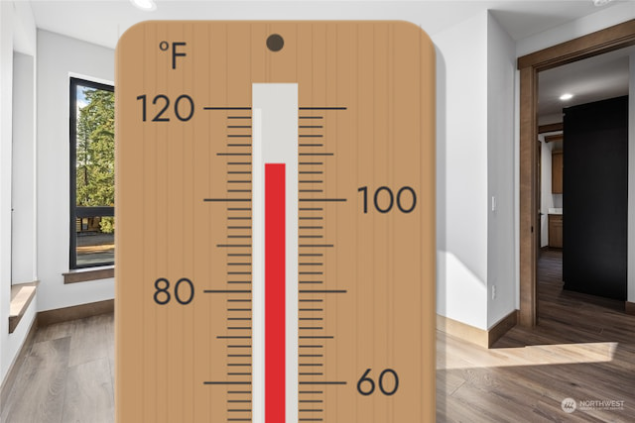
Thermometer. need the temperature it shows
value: 108 °F
